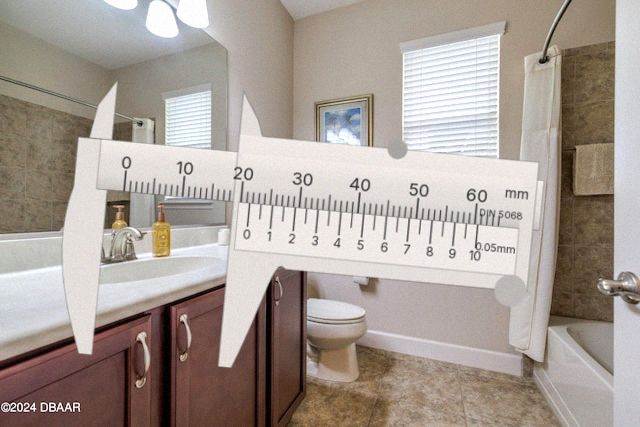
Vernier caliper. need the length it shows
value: 21.5 mm
